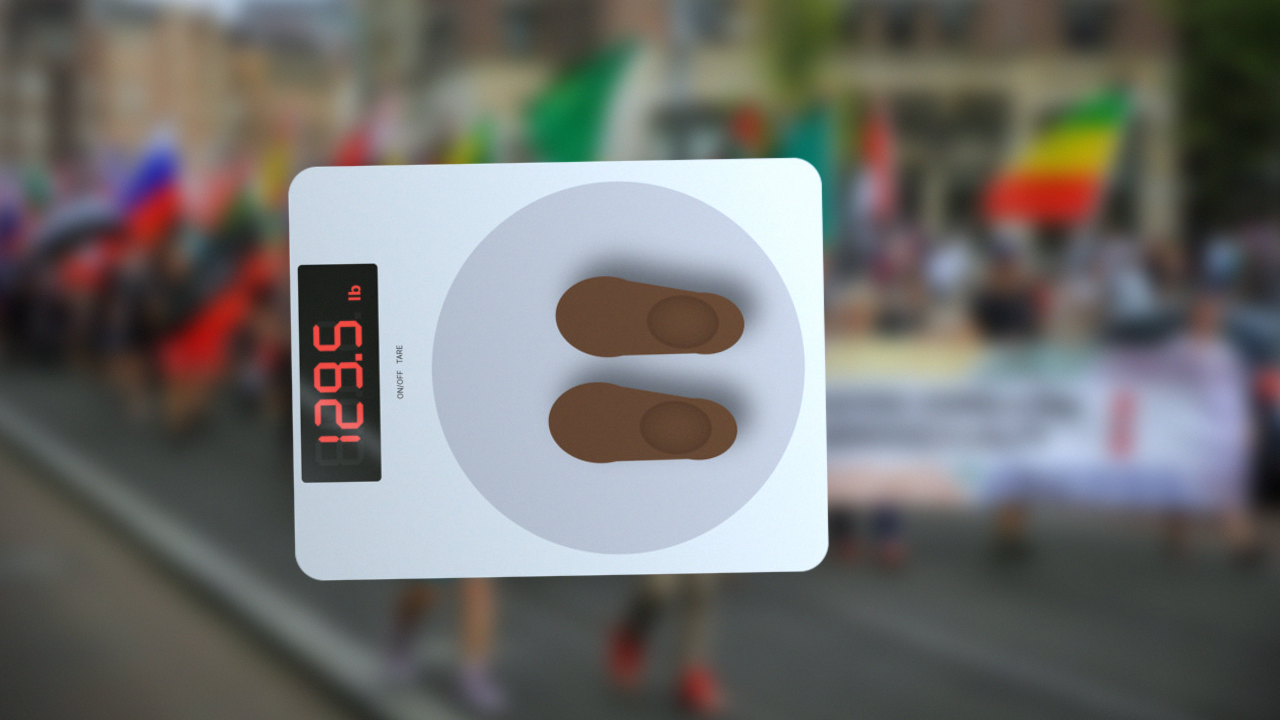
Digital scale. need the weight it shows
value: 129.5 lb
